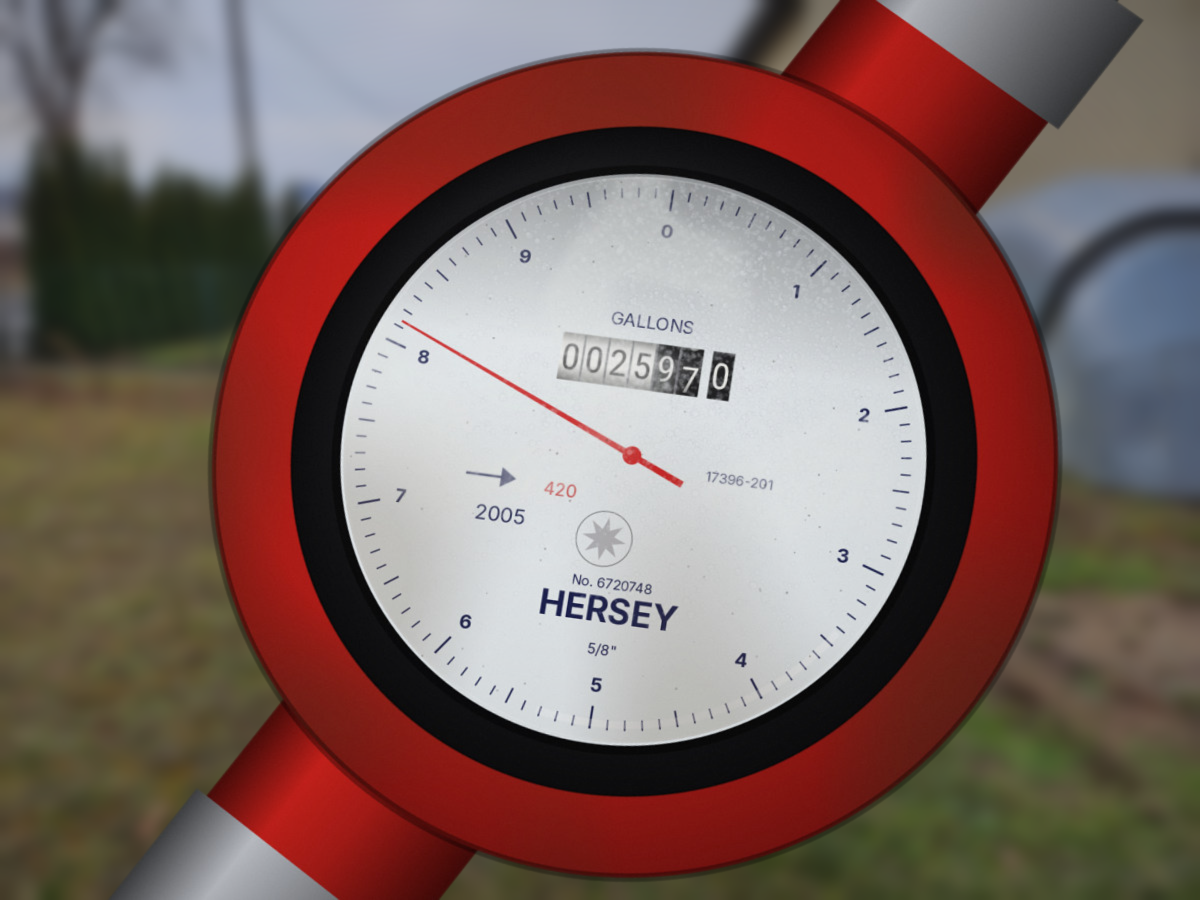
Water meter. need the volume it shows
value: 25968.1 gal
